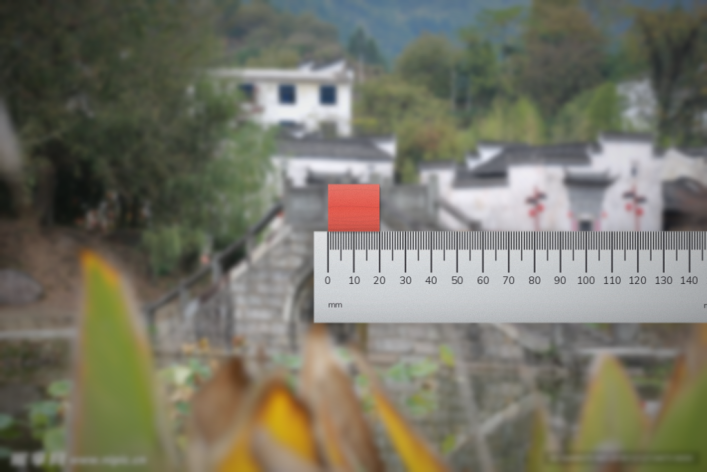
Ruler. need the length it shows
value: 20 mm
